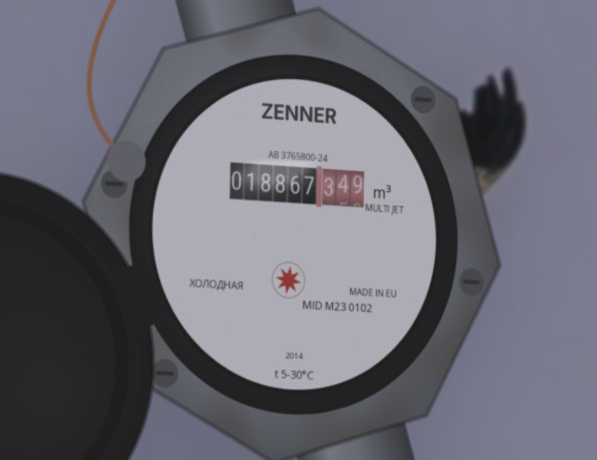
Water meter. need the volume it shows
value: 18867.349 m³
